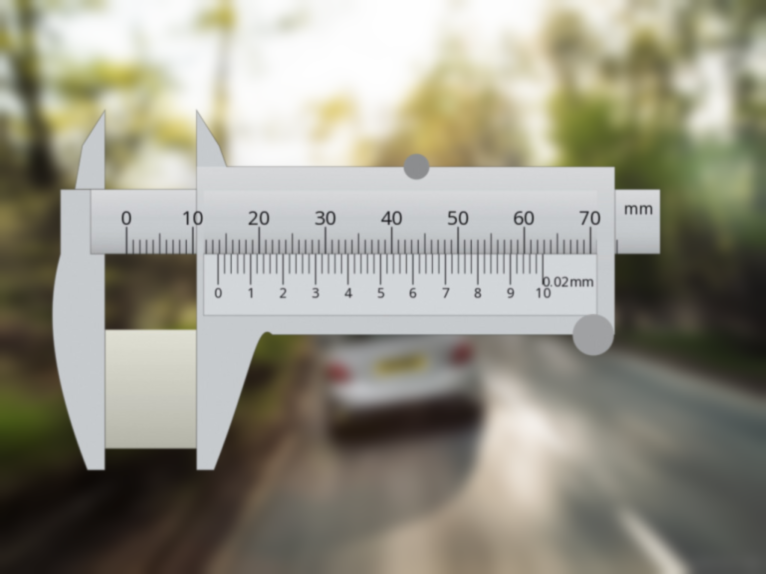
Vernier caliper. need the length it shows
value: 13.8 mm
